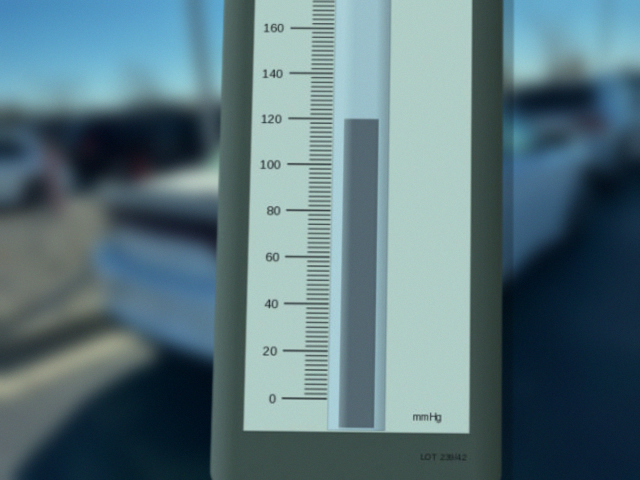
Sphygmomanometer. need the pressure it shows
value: 120 mmHg
